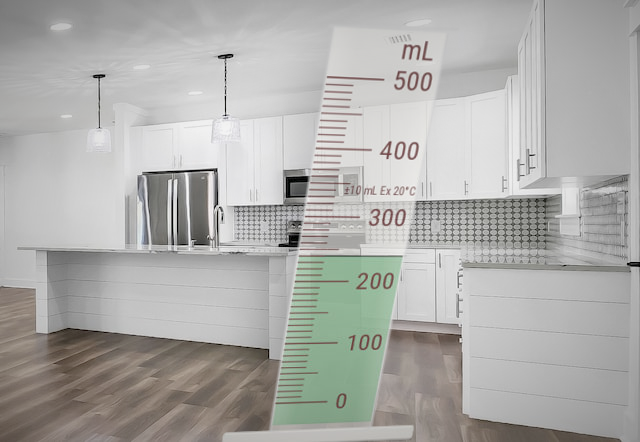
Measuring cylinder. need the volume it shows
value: 240 mL
